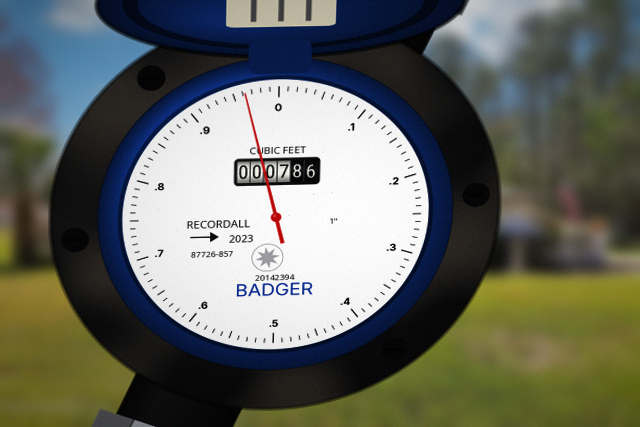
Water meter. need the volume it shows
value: 785.96 ft³
